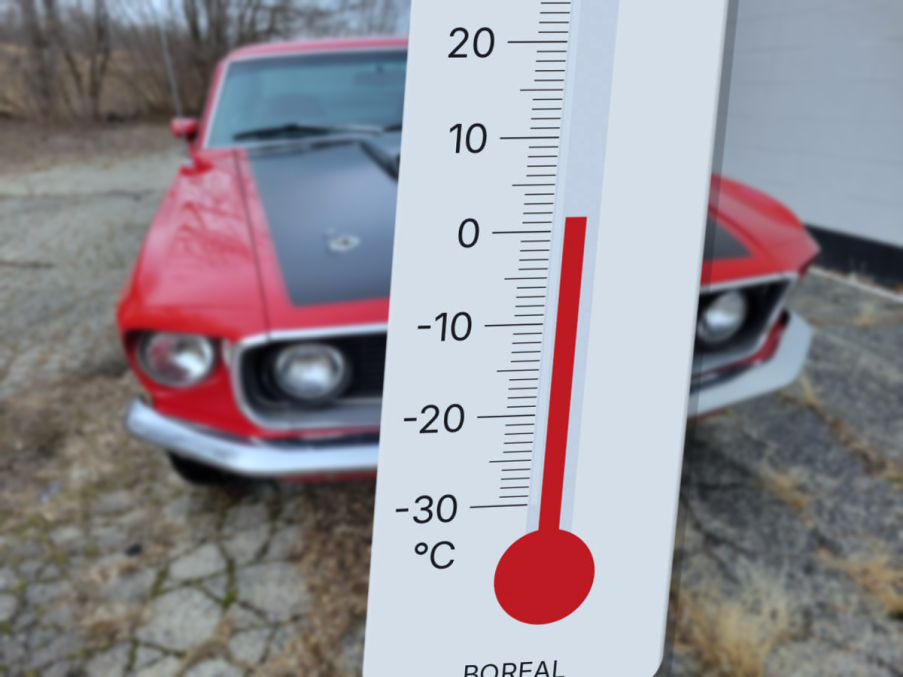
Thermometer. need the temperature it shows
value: 1.5 °C
